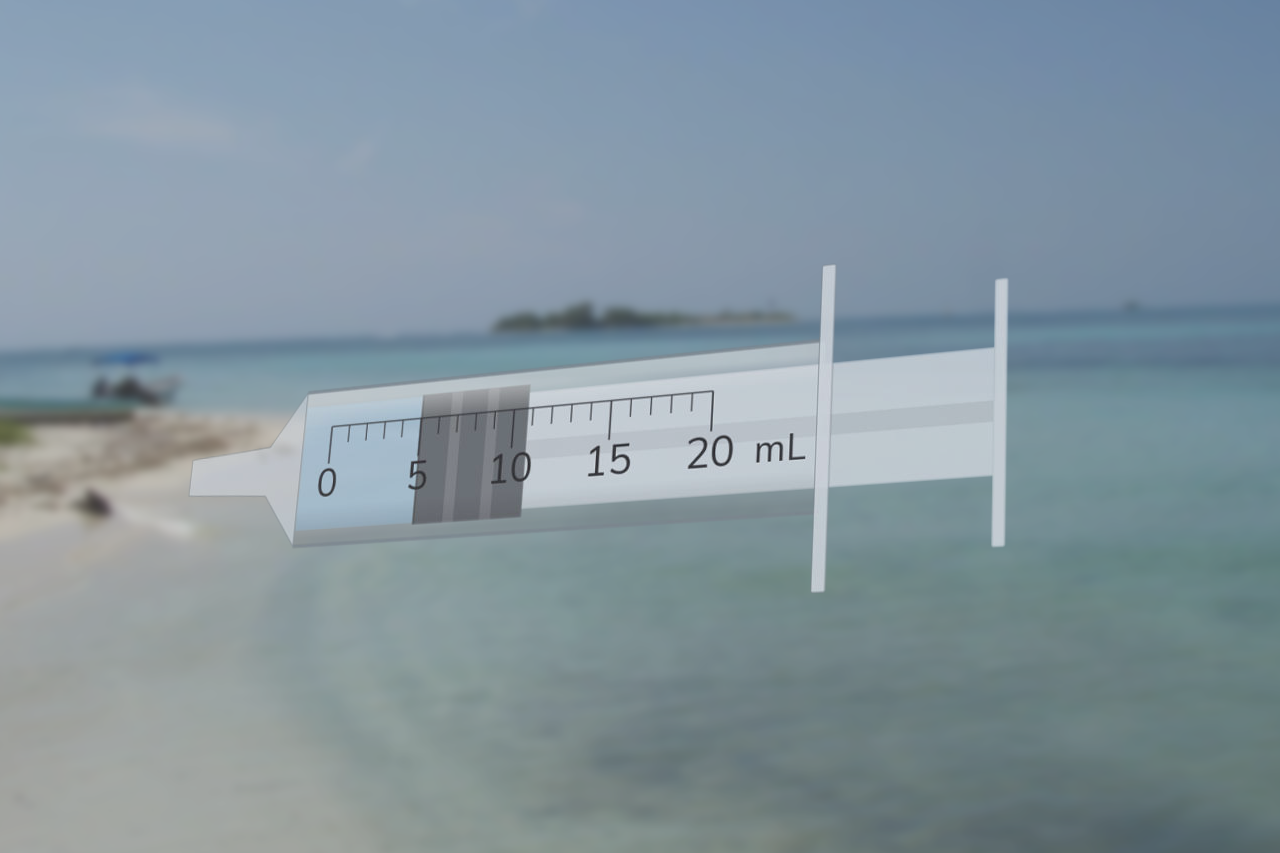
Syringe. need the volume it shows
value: 5 mL
